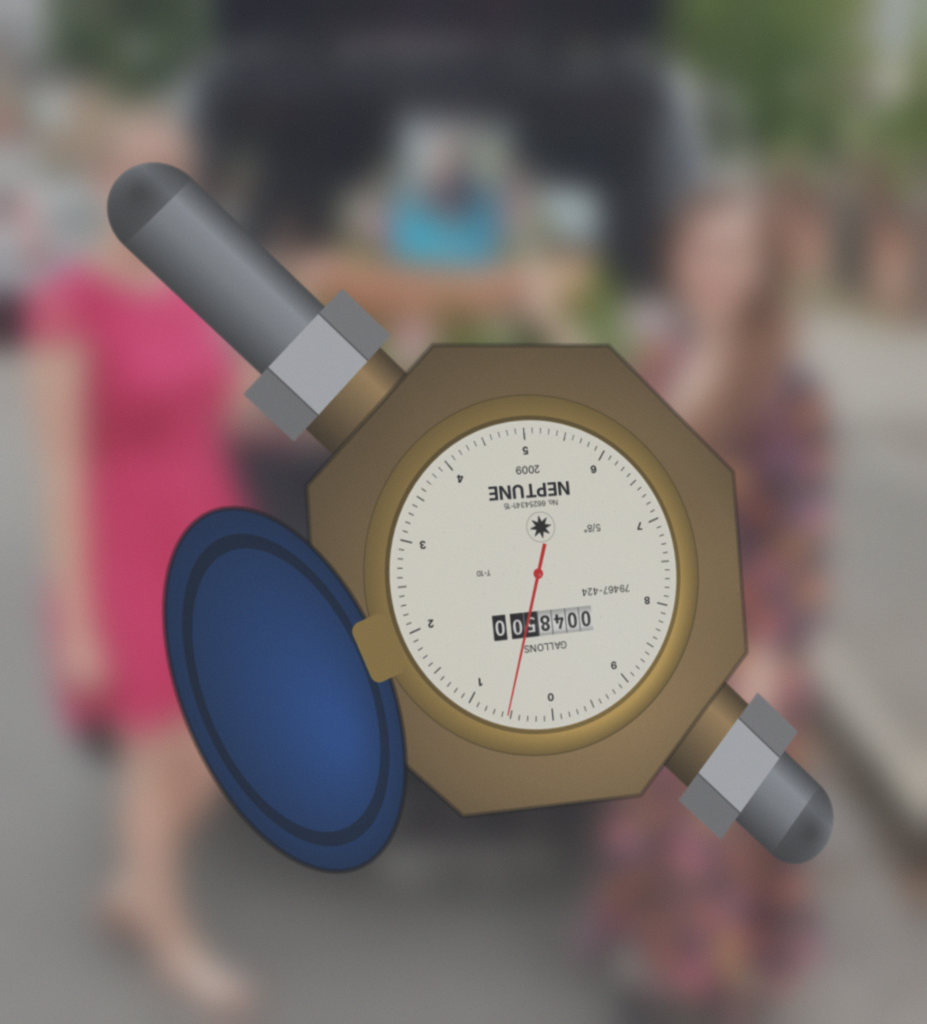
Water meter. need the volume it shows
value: 48500.5 gal
